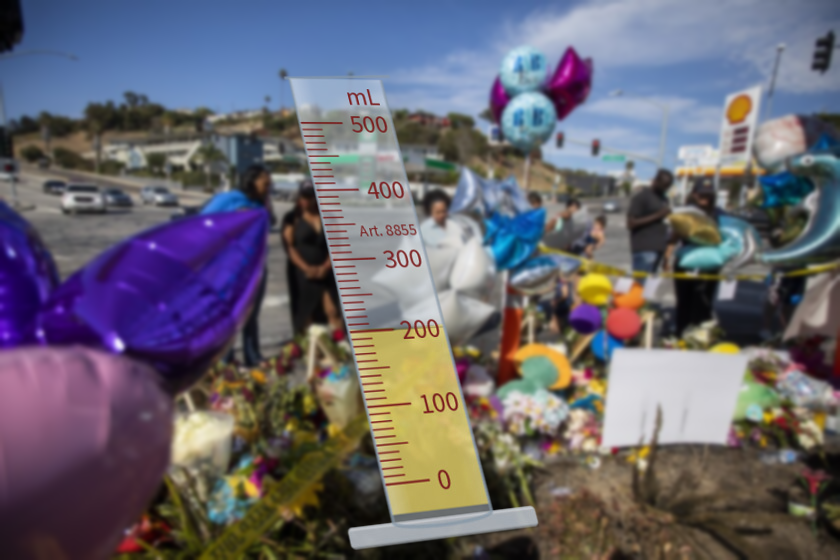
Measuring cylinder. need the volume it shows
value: 200 mL
